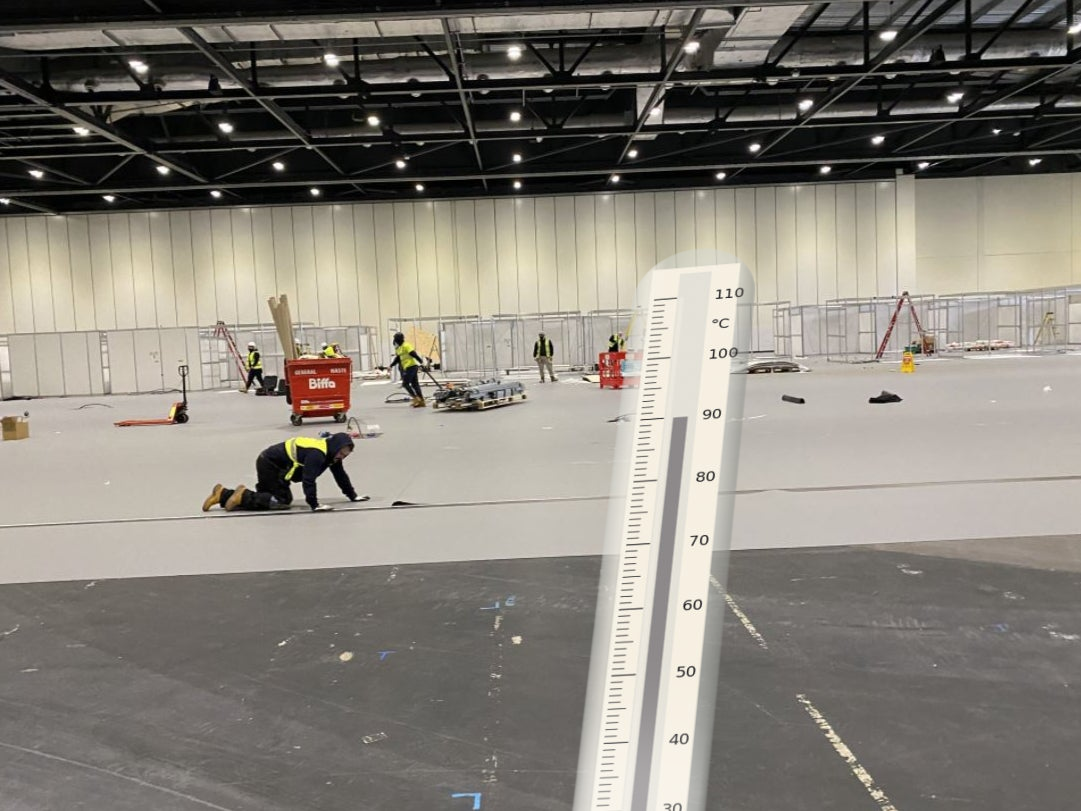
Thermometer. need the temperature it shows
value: 90 °C
